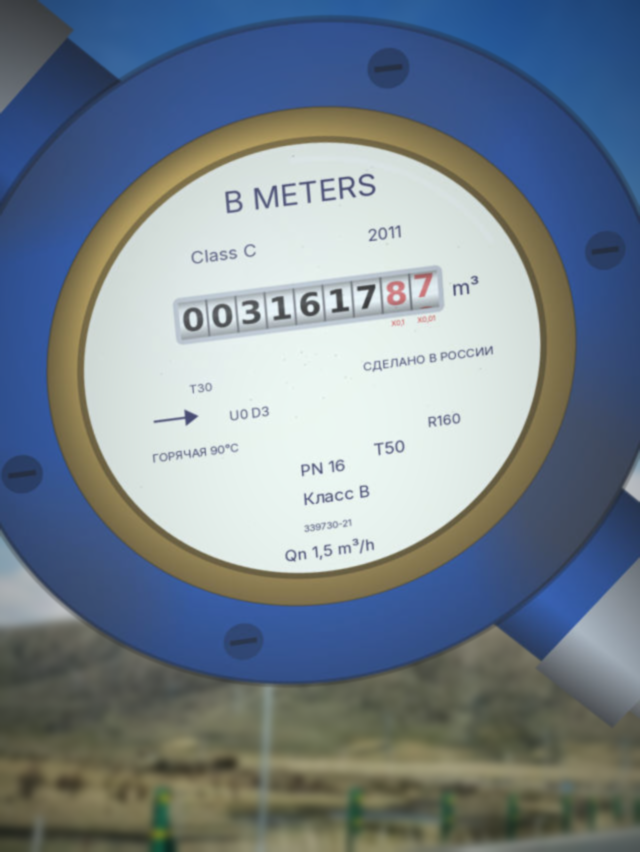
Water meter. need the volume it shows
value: 31617.87 m³
